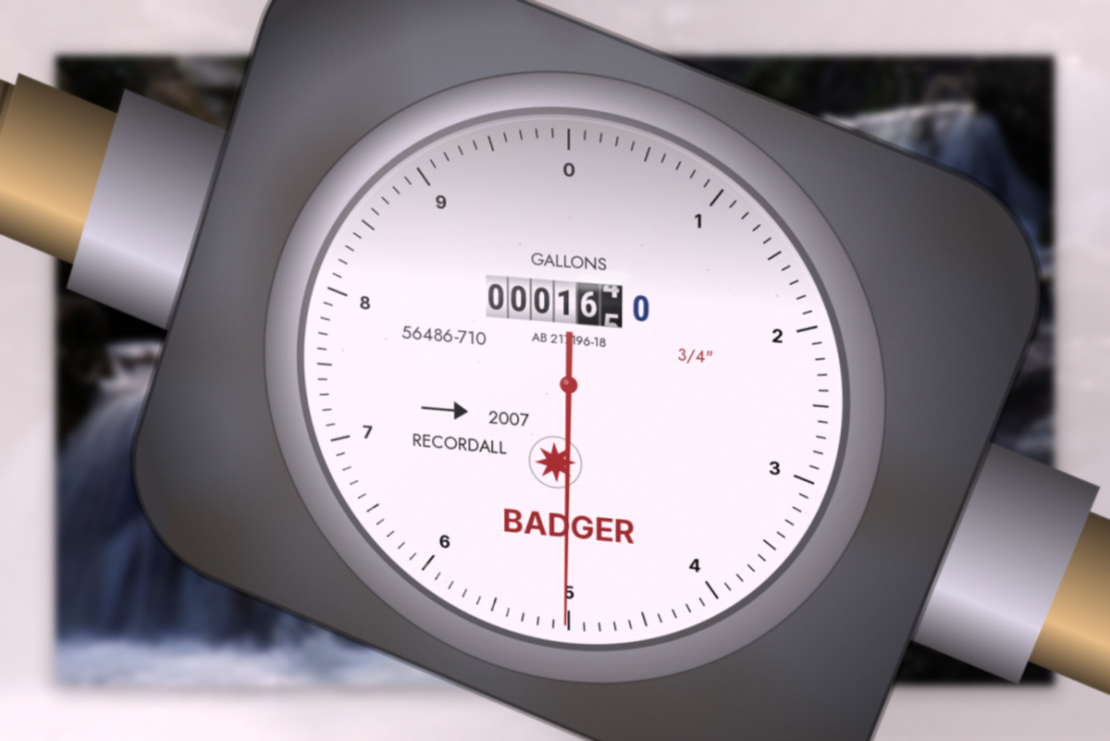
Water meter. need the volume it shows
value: 1645.0 gal
